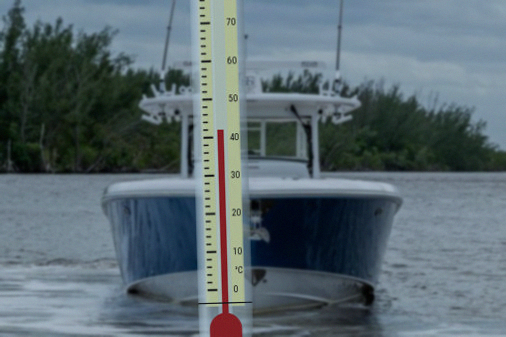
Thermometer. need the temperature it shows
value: 42 °C
